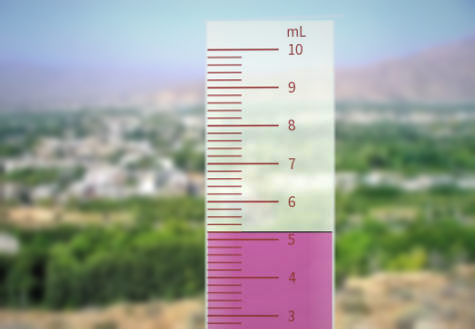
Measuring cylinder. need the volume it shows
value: 5.2 mL
